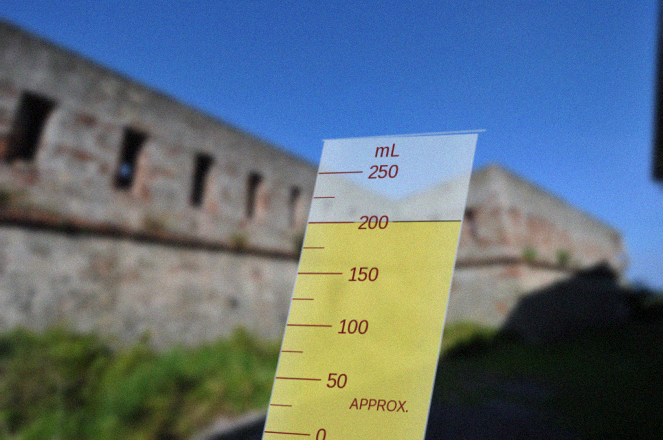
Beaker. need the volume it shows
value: 200 mL
